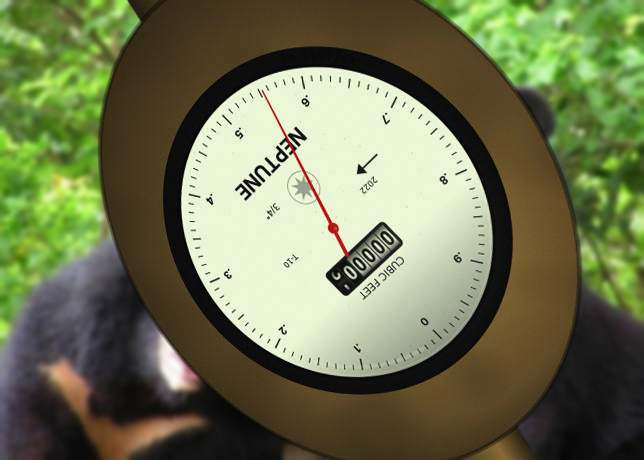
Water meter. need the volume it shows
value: 1.55 ft³
